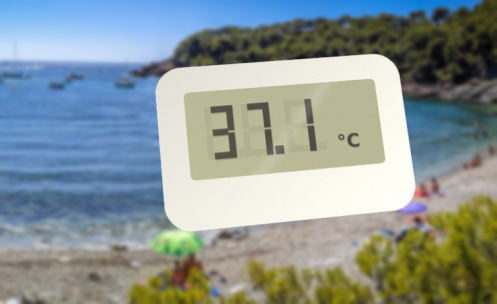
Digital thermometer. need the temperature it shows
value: 37.1 °C
